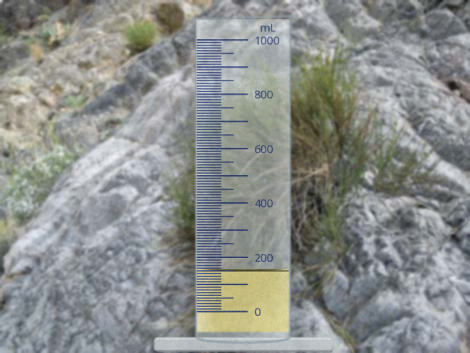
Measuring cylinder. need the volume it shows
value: 150 mL
